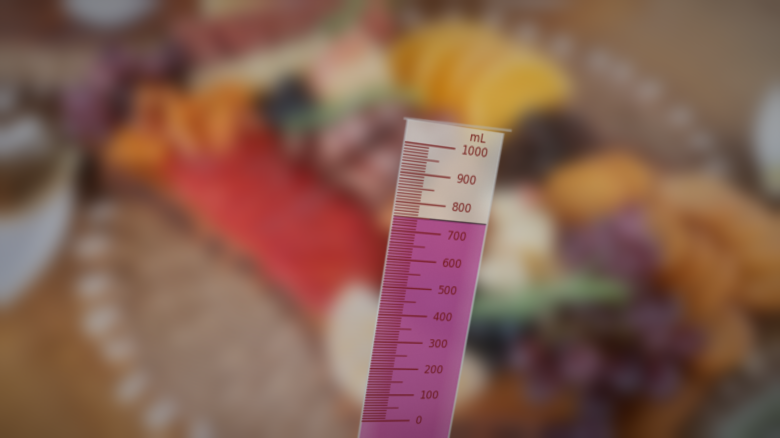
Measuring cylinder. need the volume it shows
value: 750 mL
